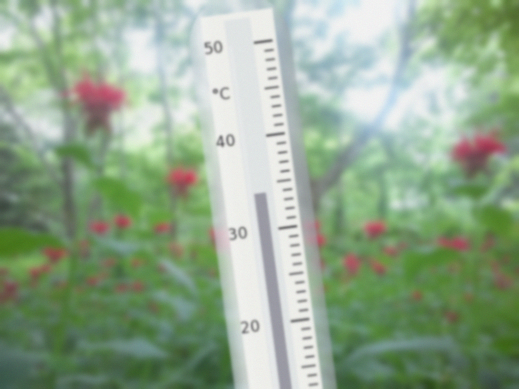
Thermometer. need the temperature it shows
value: 34 °C
